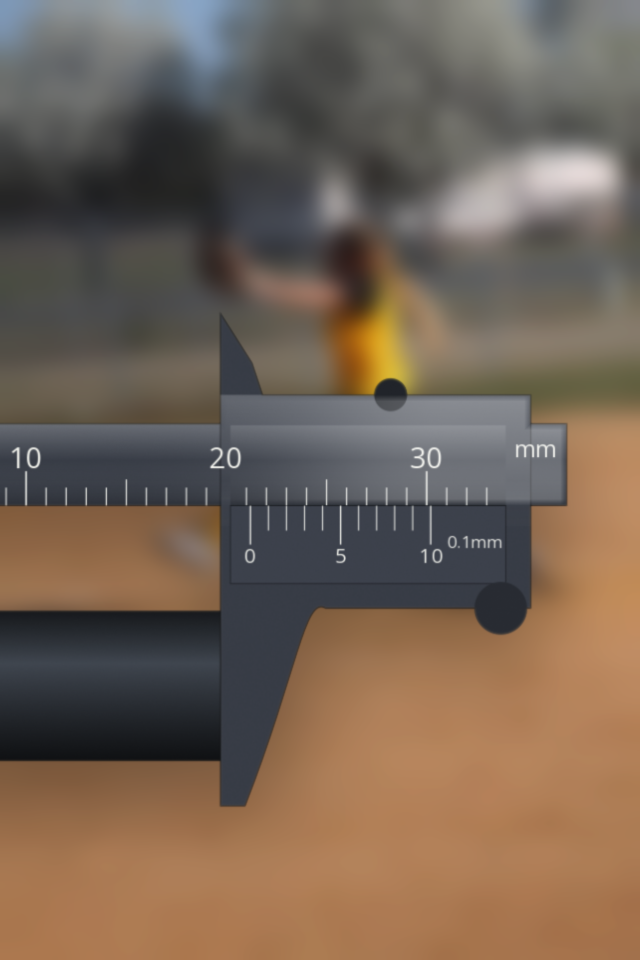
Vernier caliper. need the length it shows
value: 21.2 mm
